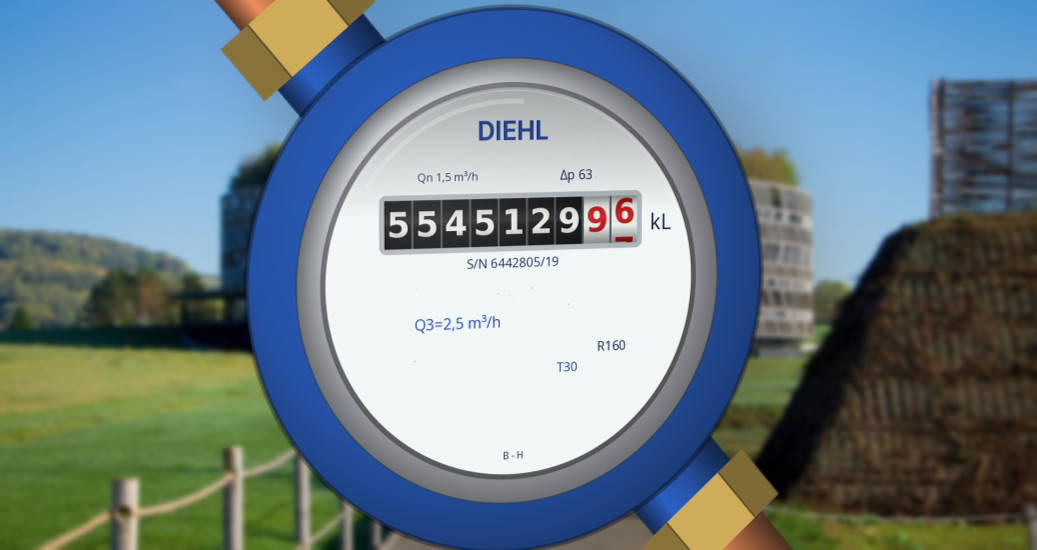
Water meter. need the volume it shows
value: 5545129.96 kL
